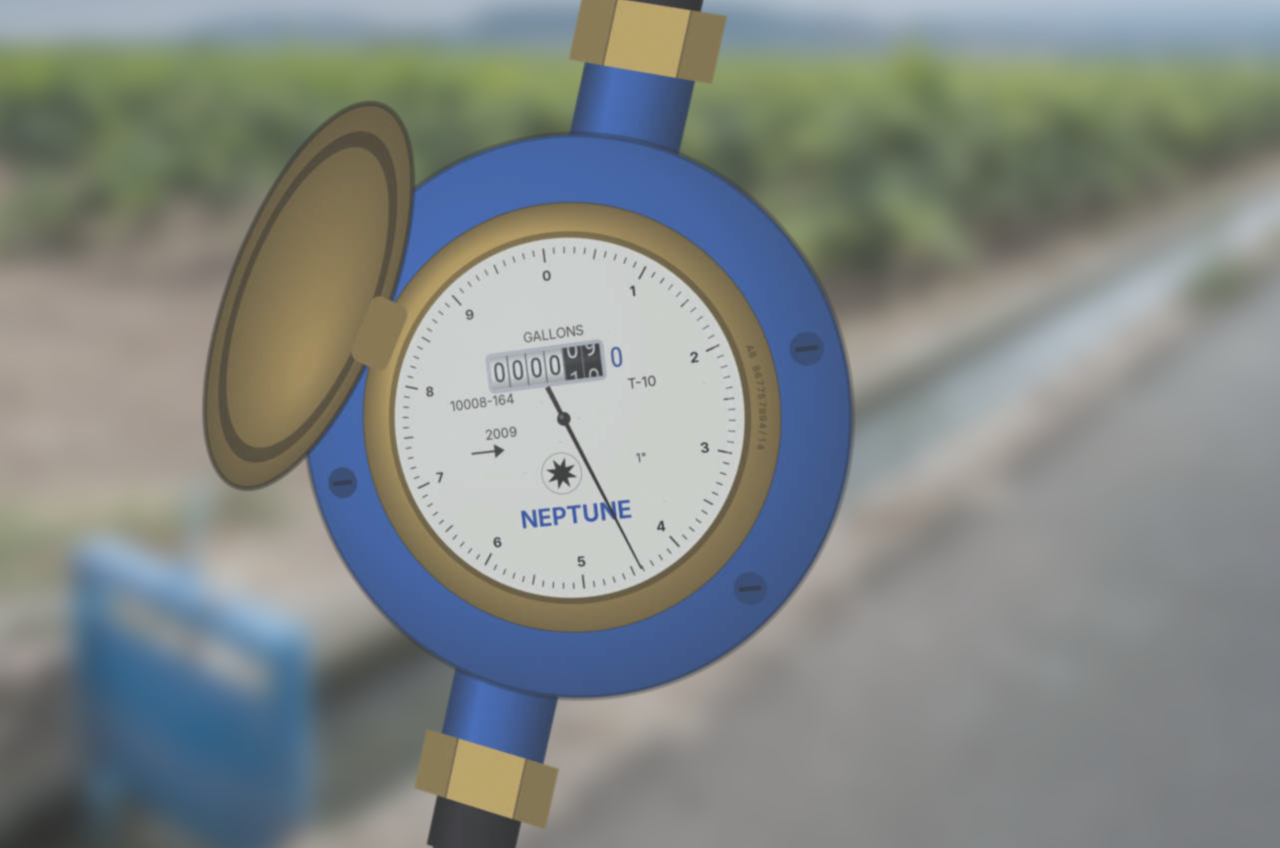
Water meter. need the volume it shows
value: 94.4 gal
